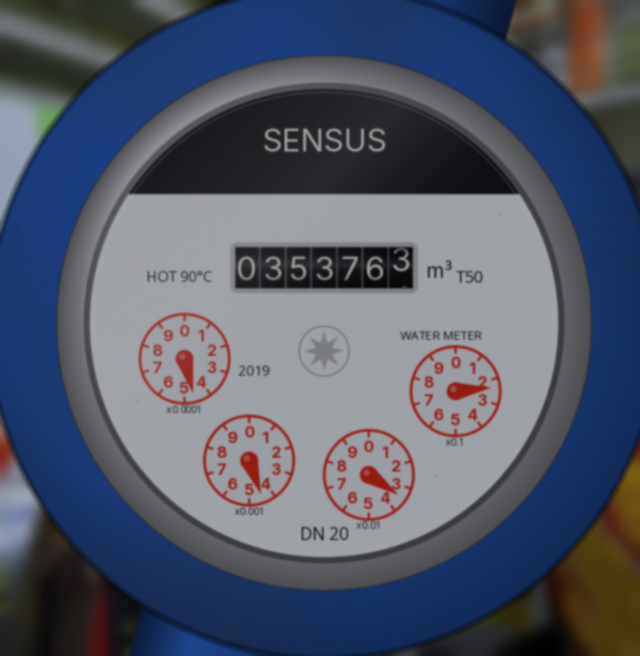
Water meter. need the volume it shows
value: 353763.2344 m³
